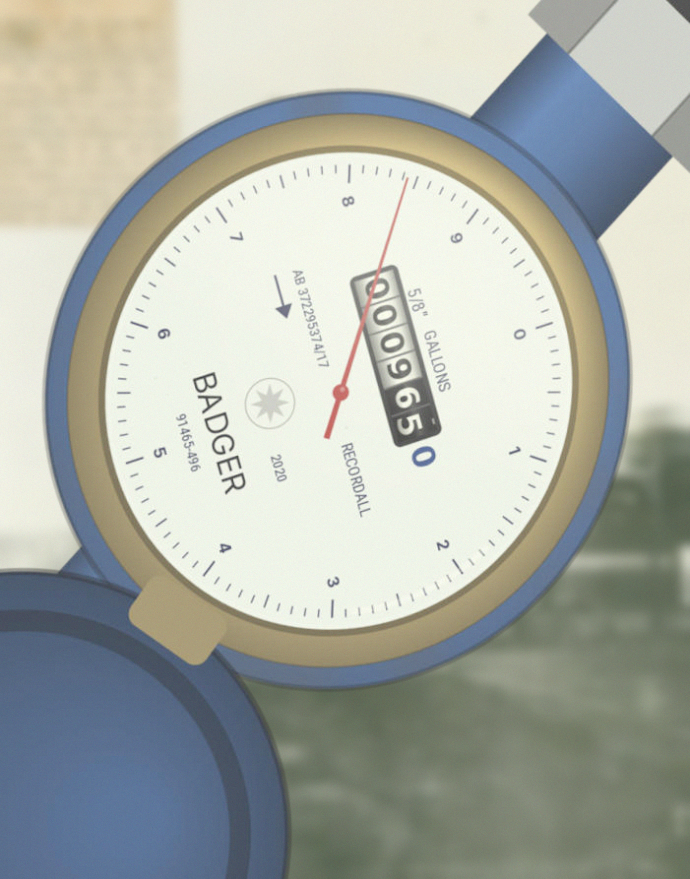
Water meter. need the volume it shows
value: 9648.4 gal
